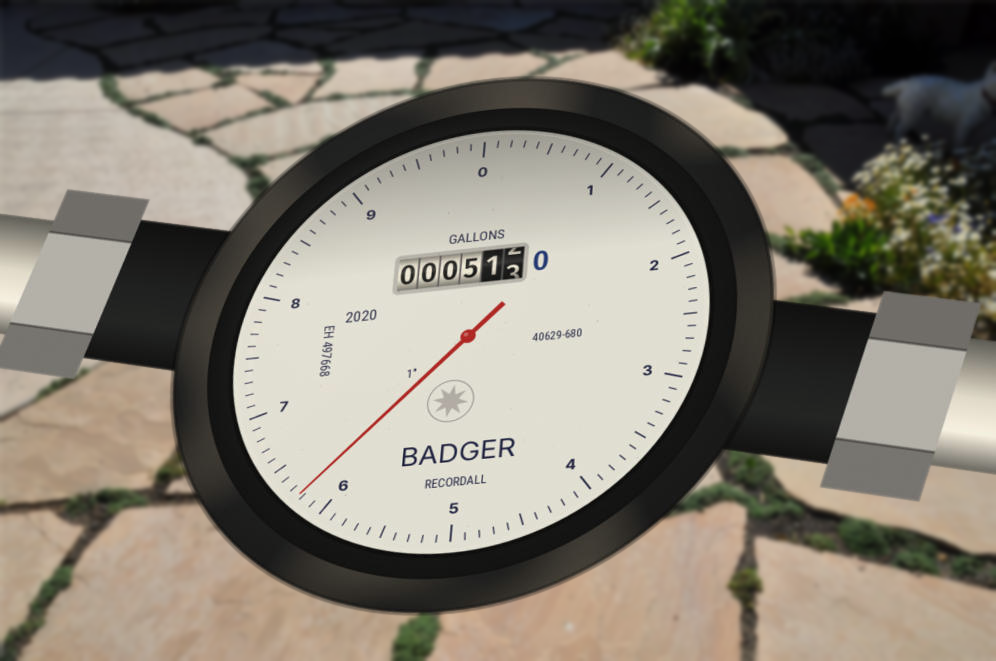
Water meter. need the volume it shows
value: 5126.2 gal
